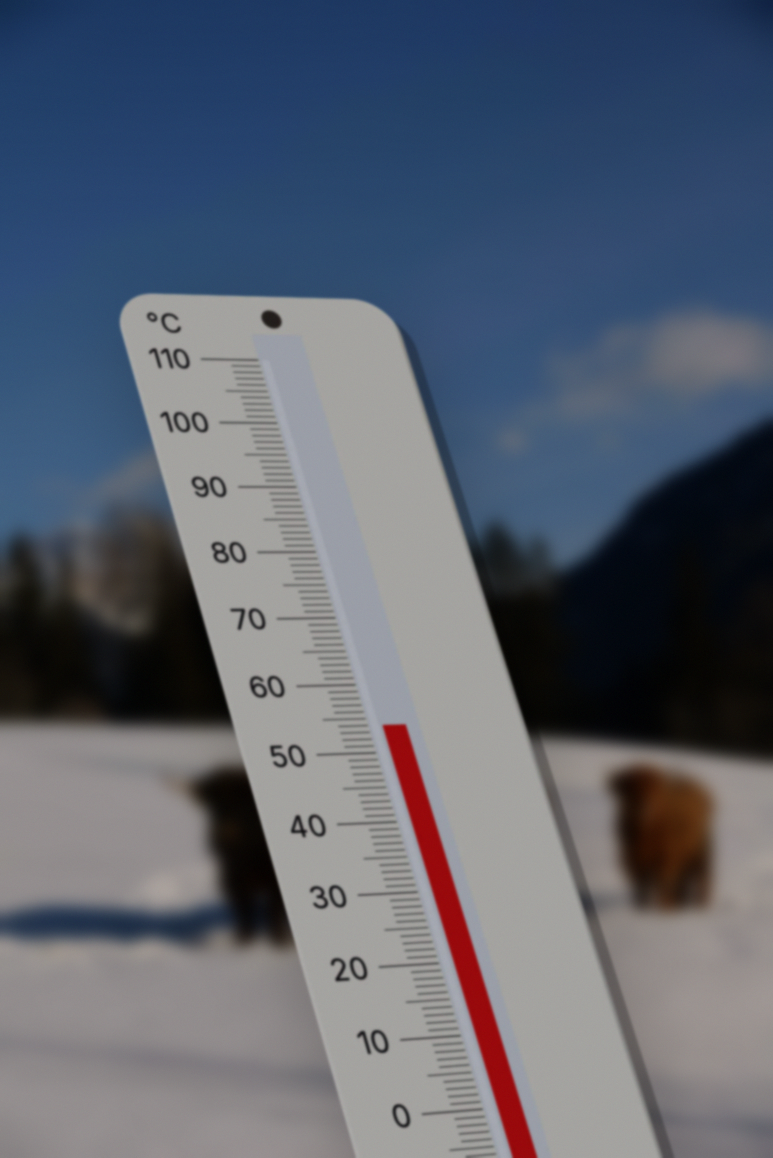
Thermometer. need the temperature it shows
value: 54 °C
